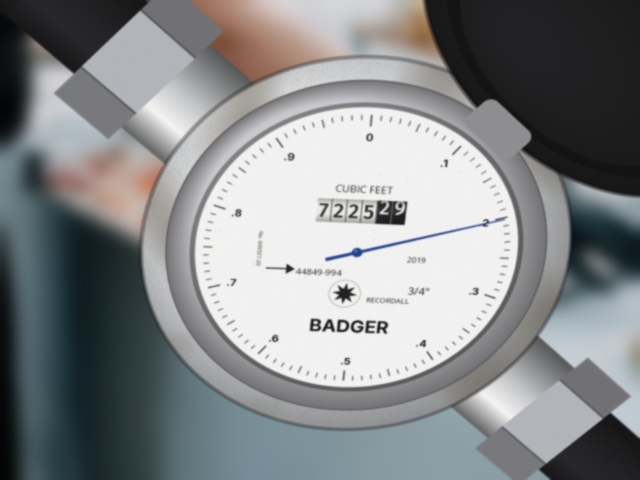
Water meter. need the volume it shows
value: 722529.20 ft³
